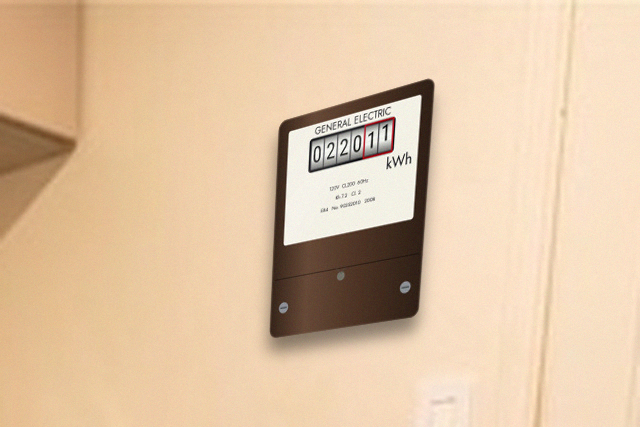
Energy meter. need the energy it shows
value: 220.11 kWh
